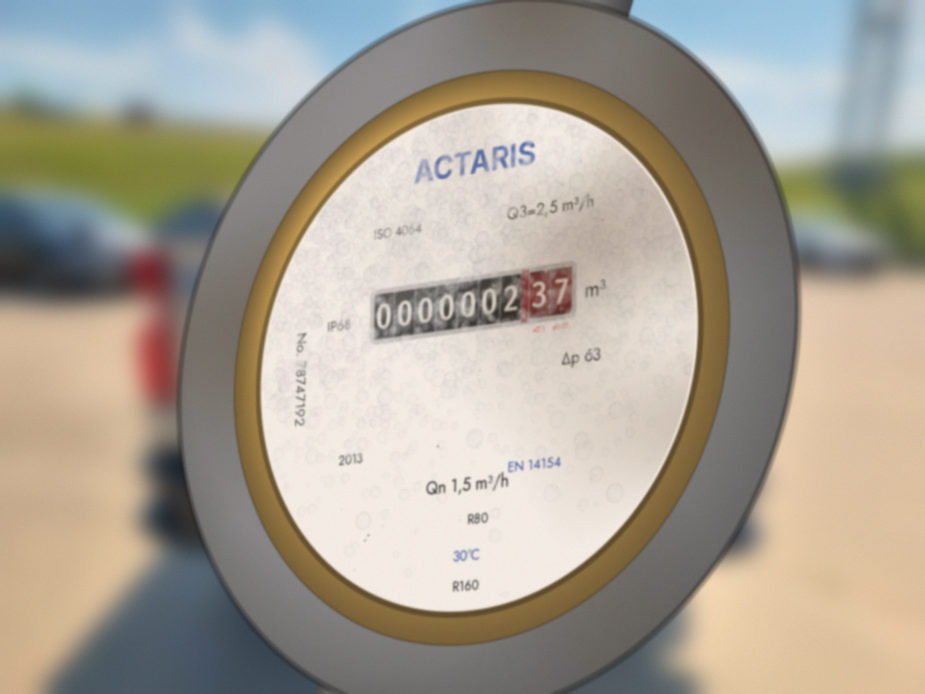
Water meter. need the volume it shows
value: 2.37 m³
